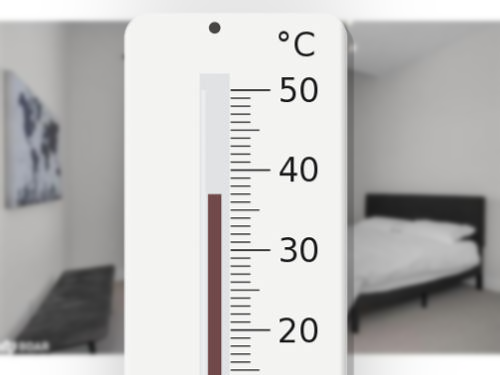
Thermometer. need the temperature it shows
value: 37 °C
